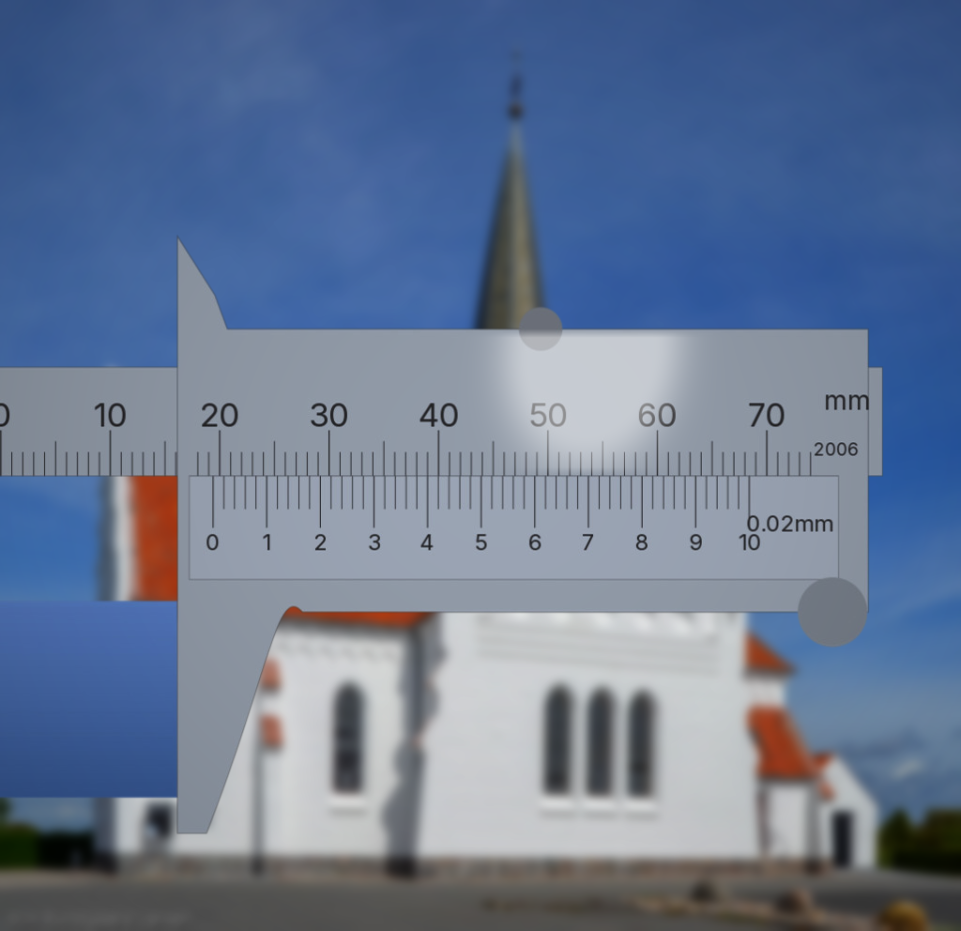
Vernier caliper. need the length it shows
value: 19.4 mm
